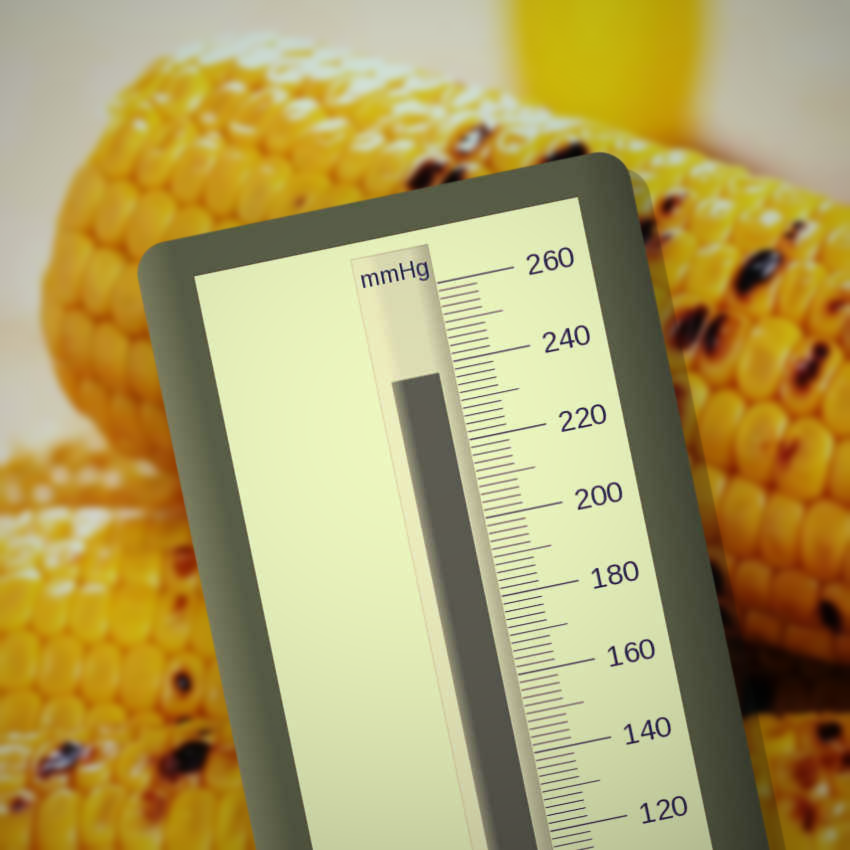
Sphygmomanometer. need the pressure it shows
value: 238 mmHg
